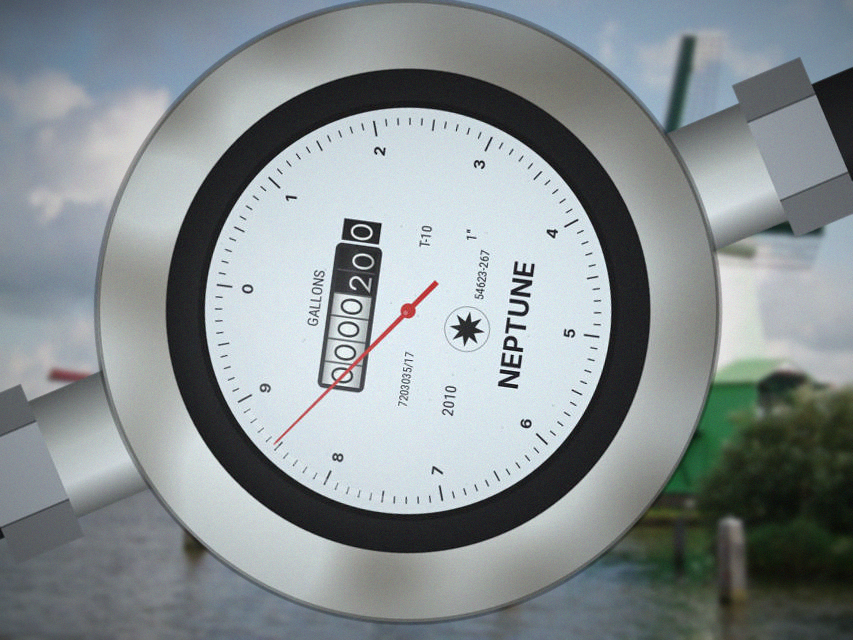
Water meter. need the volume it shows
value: 198.5 gal
